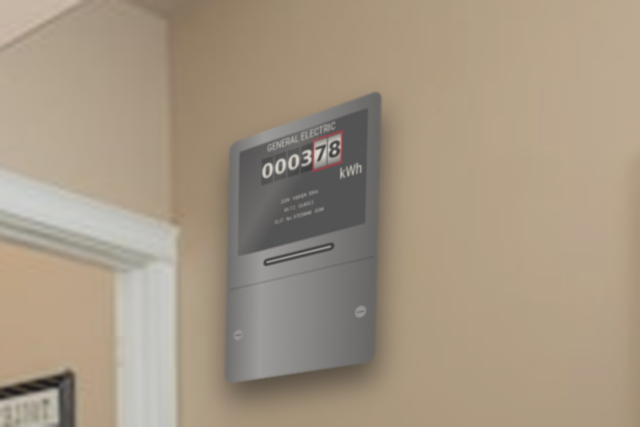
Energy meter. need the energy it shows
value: 3.78 kWh
